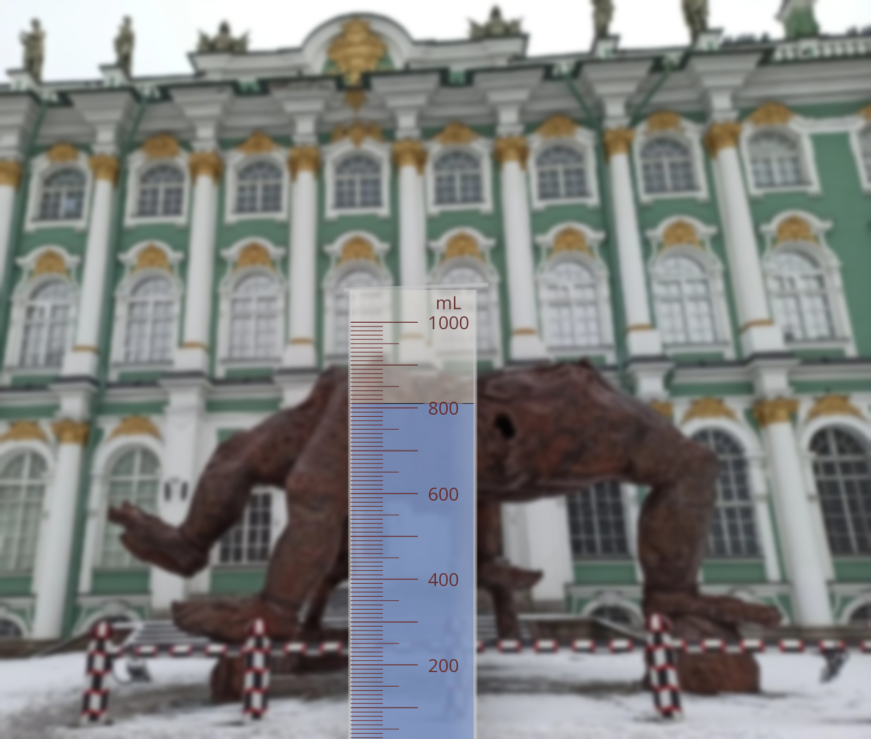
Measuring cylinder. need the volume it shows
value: 810 mL
